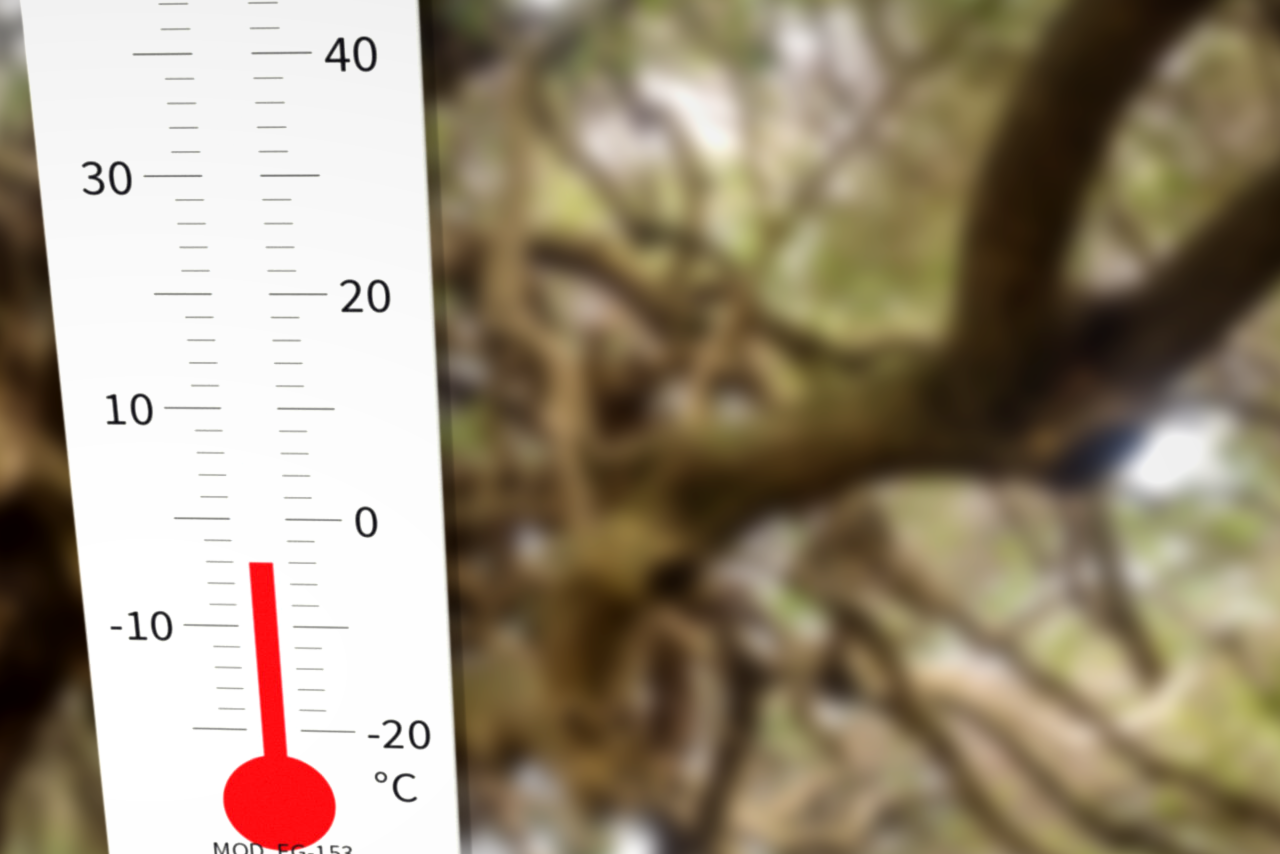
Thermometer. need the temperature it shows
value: -4 °C
